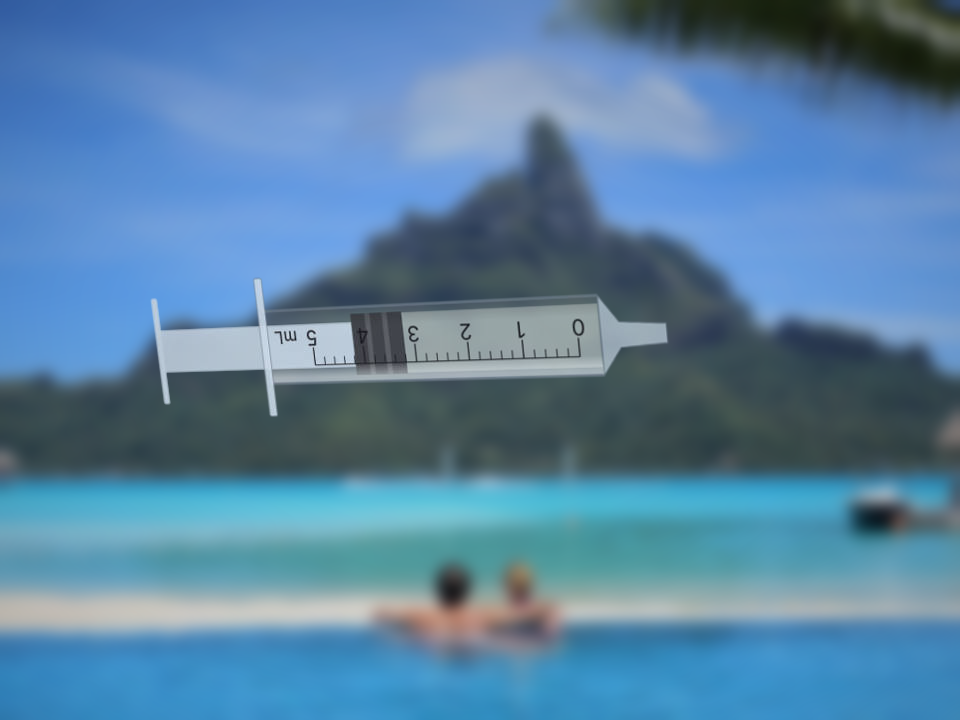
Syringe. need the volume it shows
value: 3.2 mL
